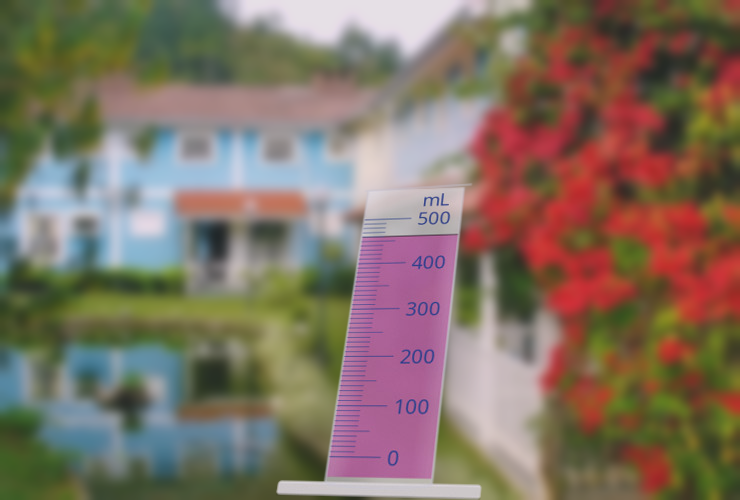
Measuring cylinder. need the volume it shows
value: 460 mL
